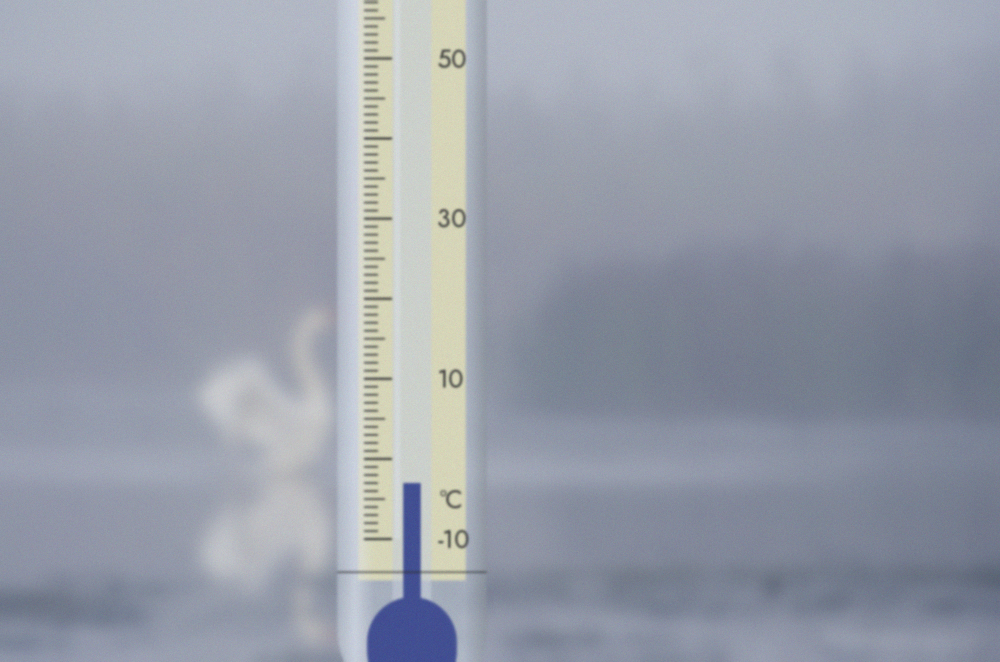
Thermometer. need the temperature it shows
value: -3 °C
